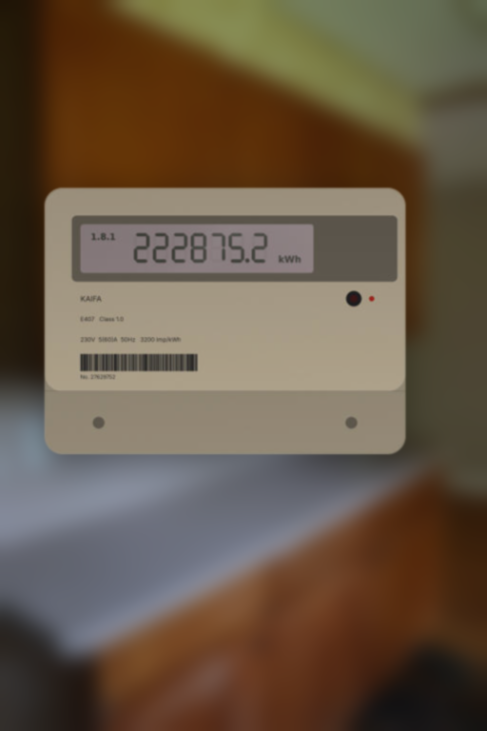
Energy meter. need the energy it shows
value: 222875.2 kWh
